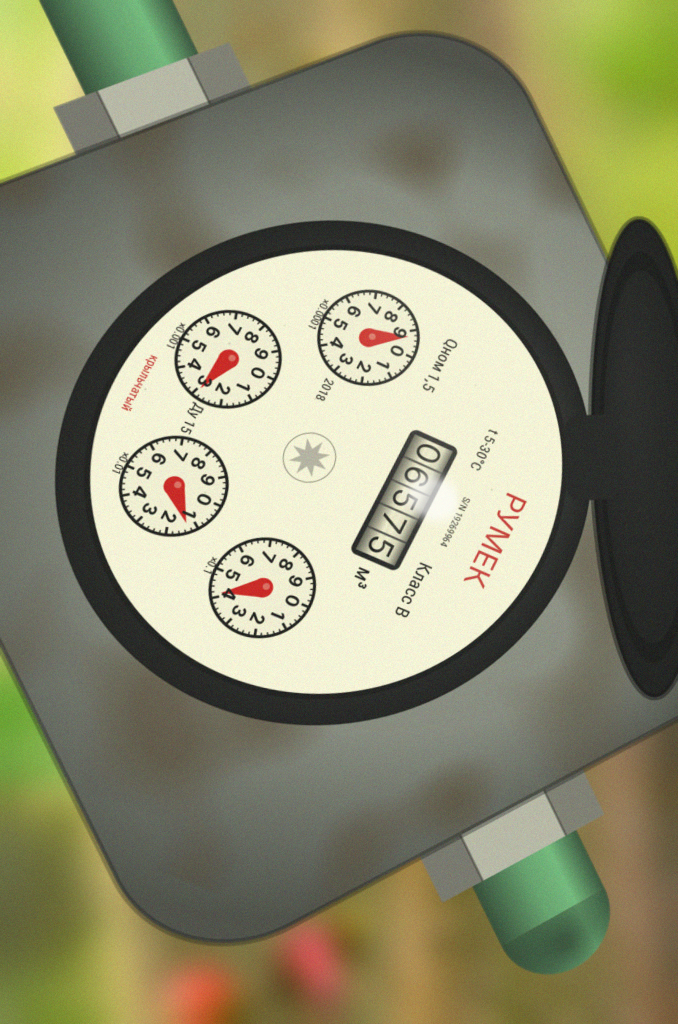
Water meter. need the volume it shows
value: 6575.4129 m³
